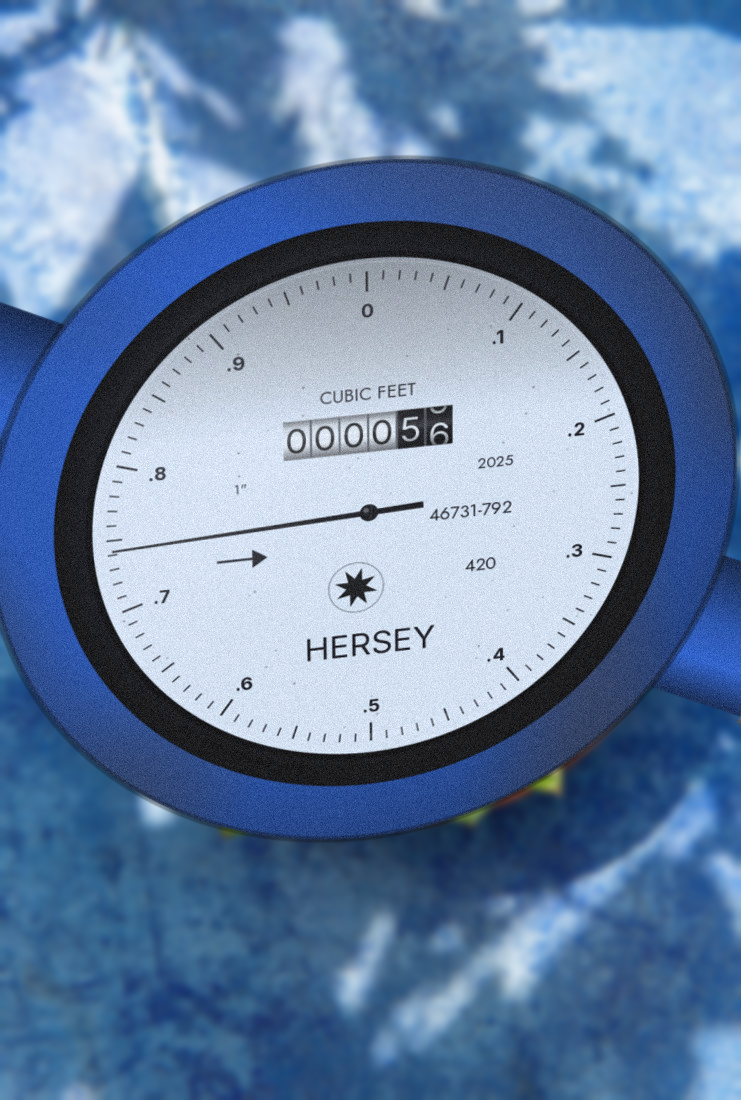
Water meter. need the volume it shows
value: 55.74 ft³
